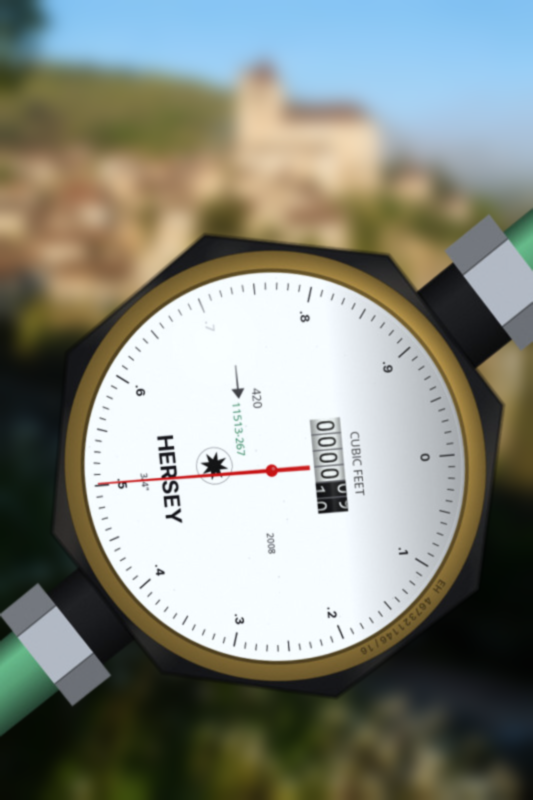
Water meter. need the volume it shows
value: 9.50 ft³
